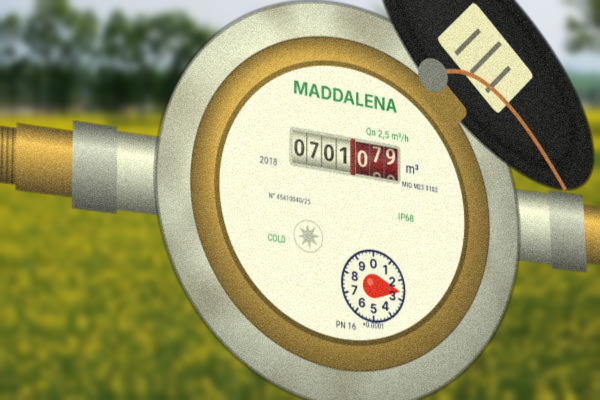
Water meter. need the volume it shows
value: 701.0792 m³
